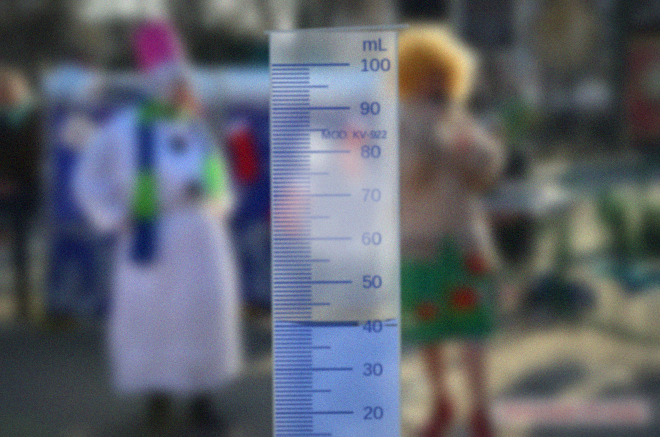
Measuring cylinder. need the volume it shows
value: 40 mL
